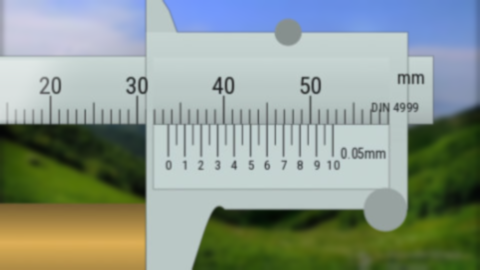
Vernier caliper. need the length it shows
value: 33.6 mm
